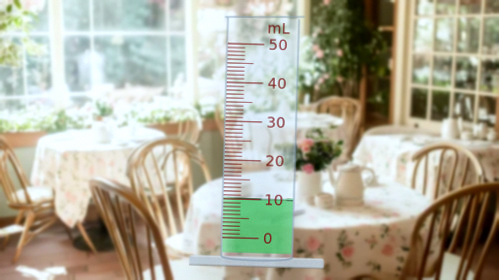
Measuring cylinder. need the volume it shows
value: 10 mL
